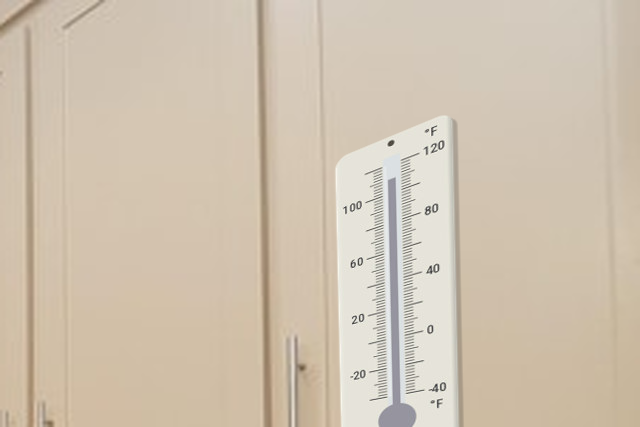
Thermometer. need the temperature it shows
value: 110 °F
